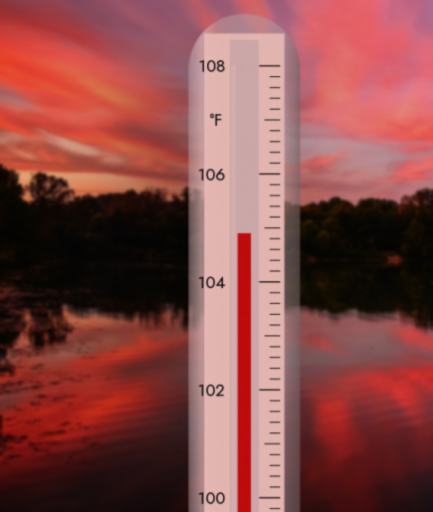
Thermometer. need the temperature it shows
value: 104.9 °F
